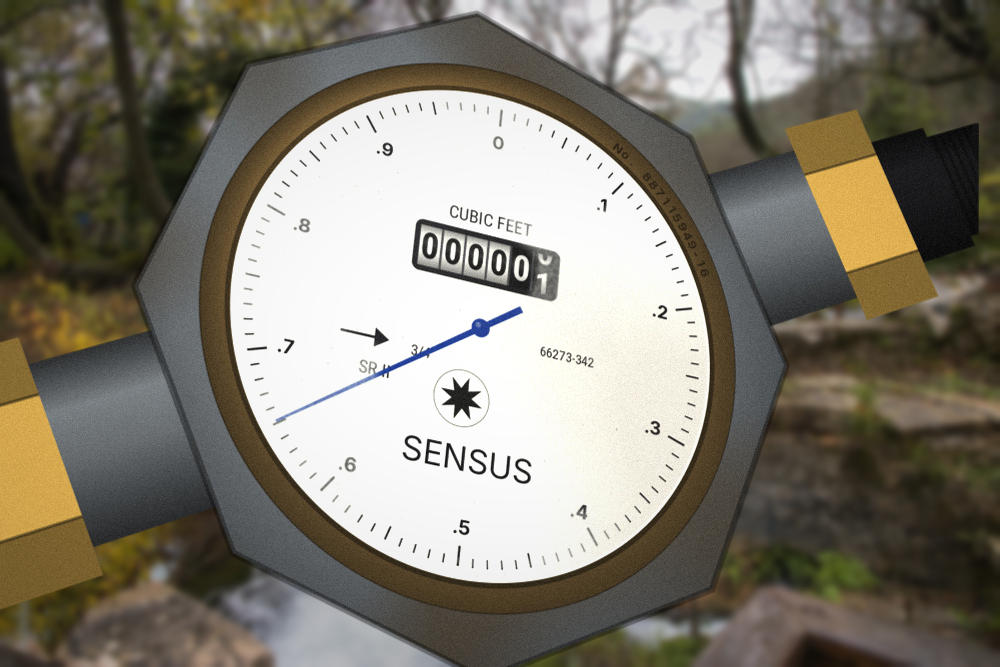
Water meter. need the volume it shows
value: 0.65 ft³
